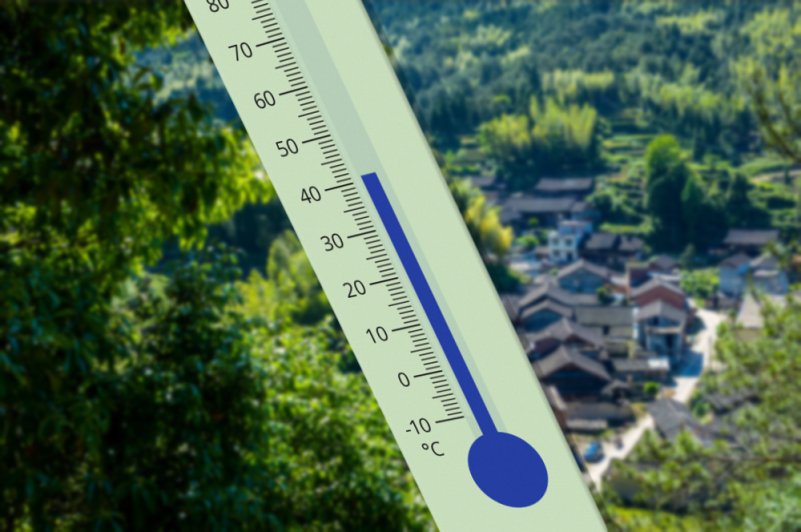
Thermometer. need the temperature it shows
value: 41 °C
